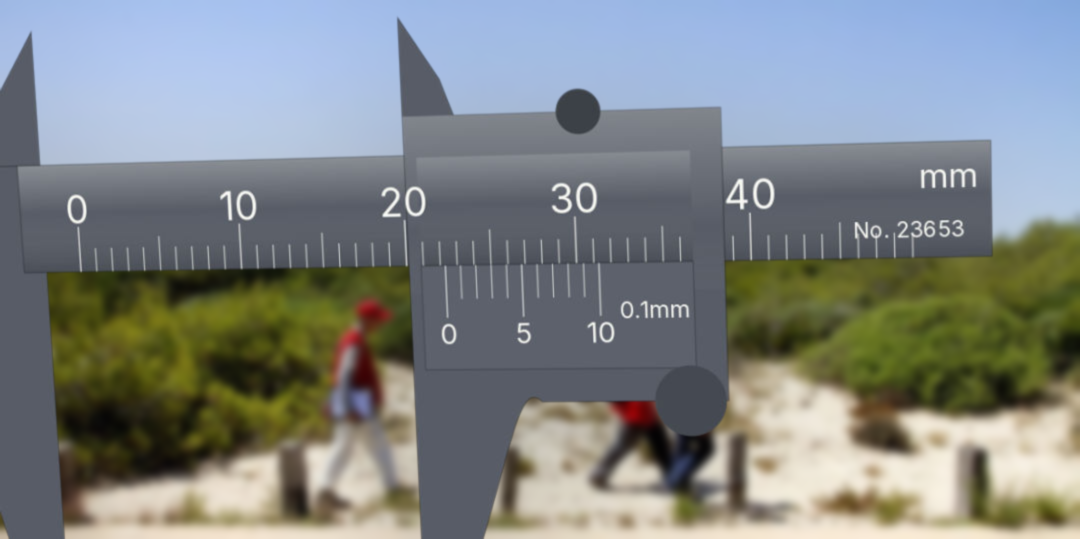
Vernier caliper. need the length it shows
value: 22.3 mm
